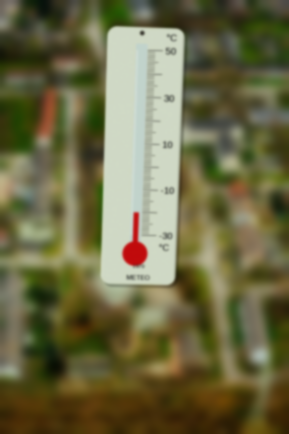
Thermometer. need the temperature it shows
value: -20 °C
